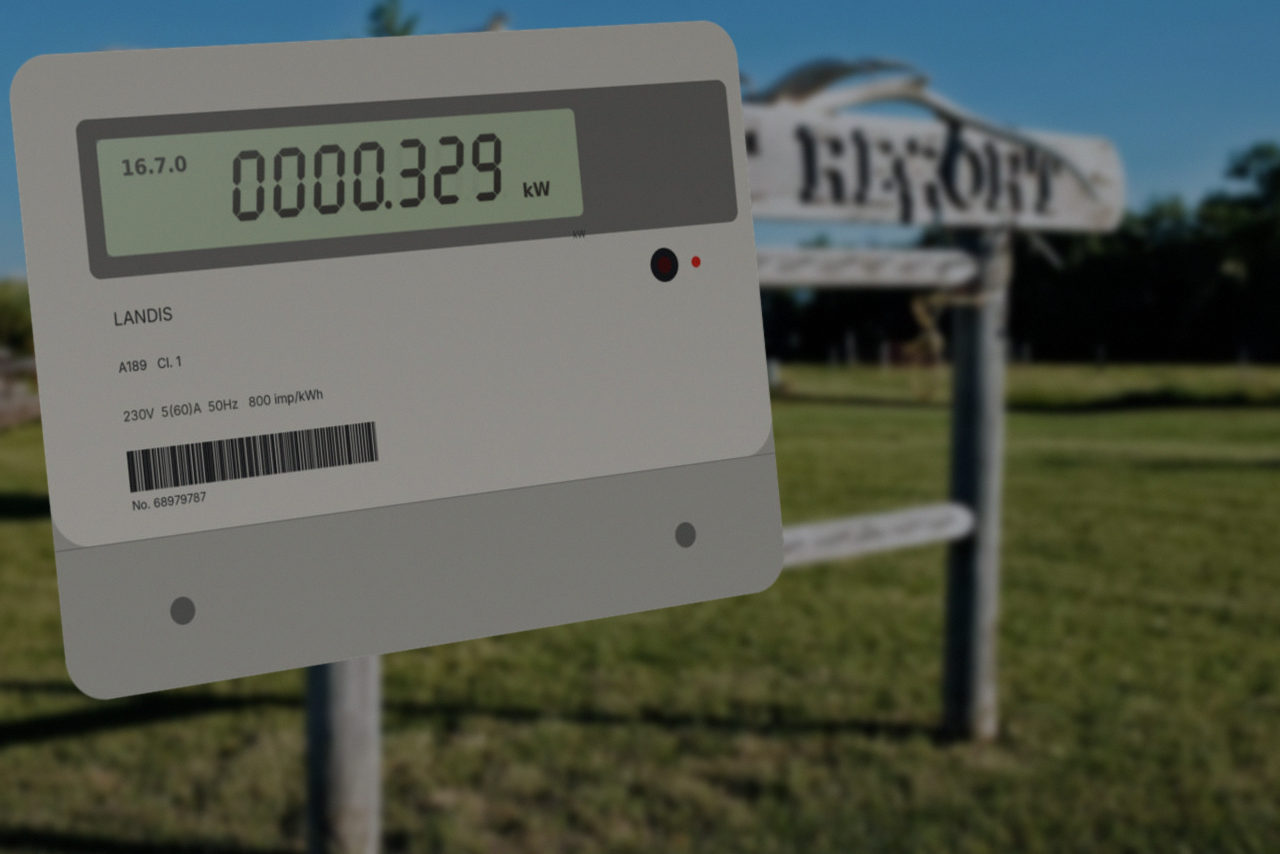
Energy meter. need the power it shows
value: 0.329 kW
